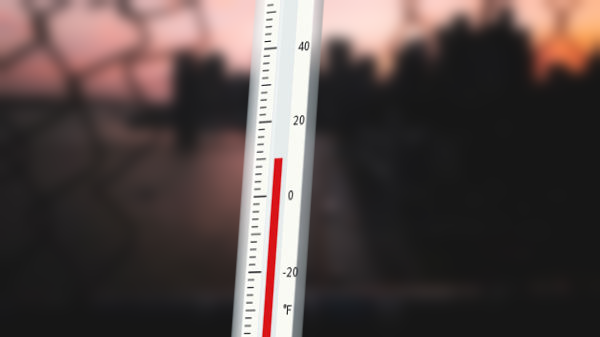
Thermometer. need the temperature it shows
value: 10 °F
